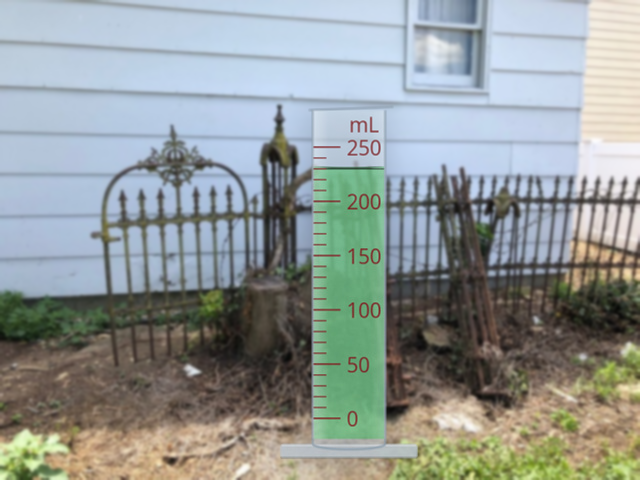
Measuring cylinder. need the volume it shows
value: 230 mL
